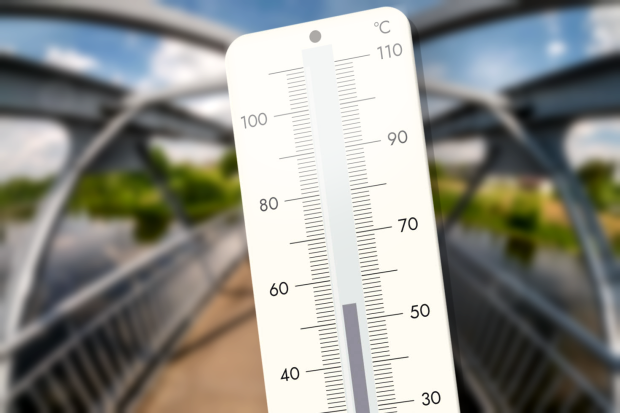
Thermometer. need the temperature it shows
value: 54 °C
